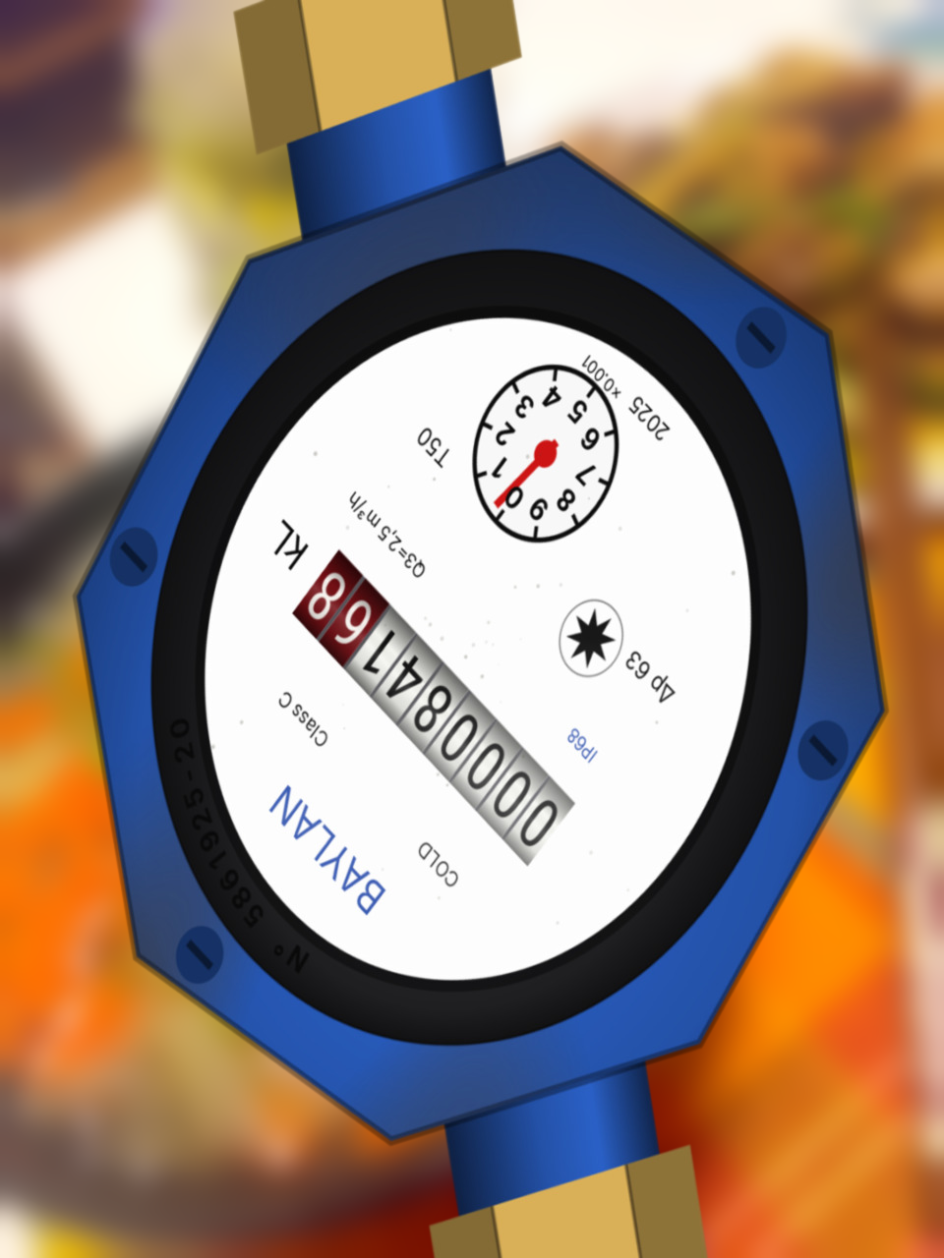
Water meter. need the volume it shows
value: 841.680 kL
